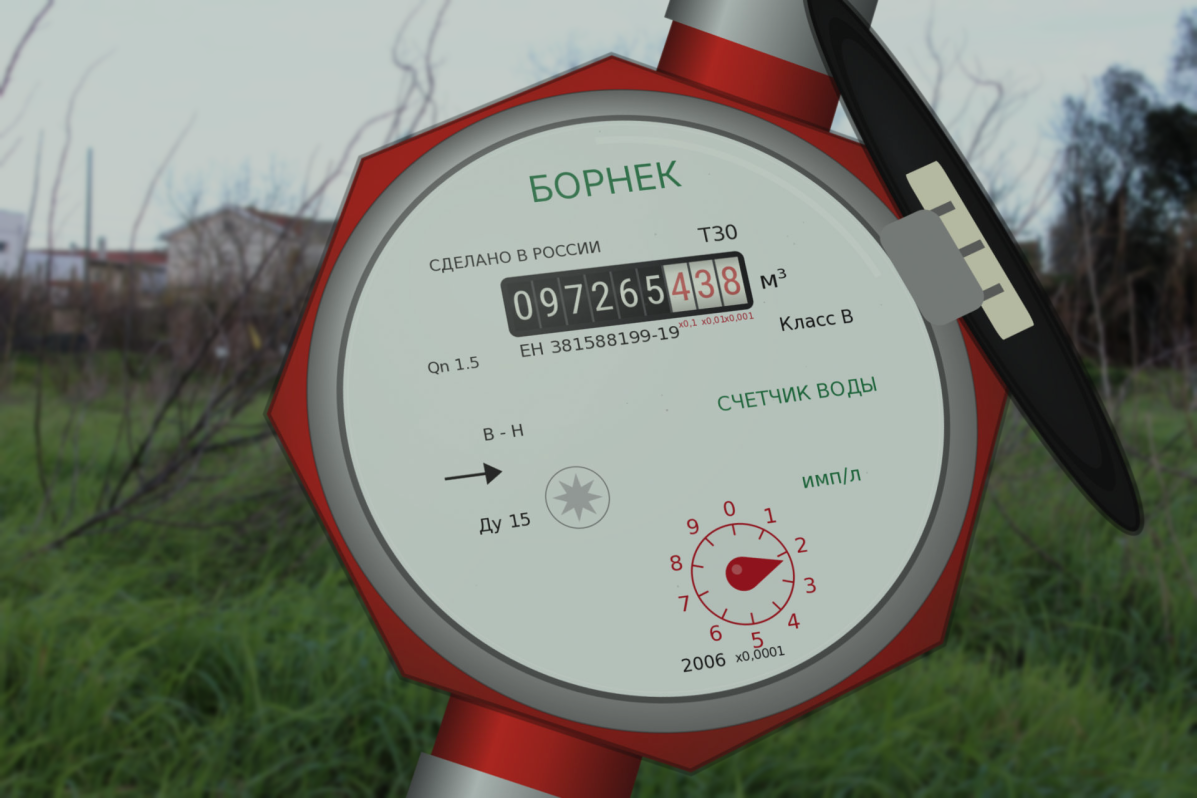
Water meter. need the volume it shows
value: 97265.4382 m³
